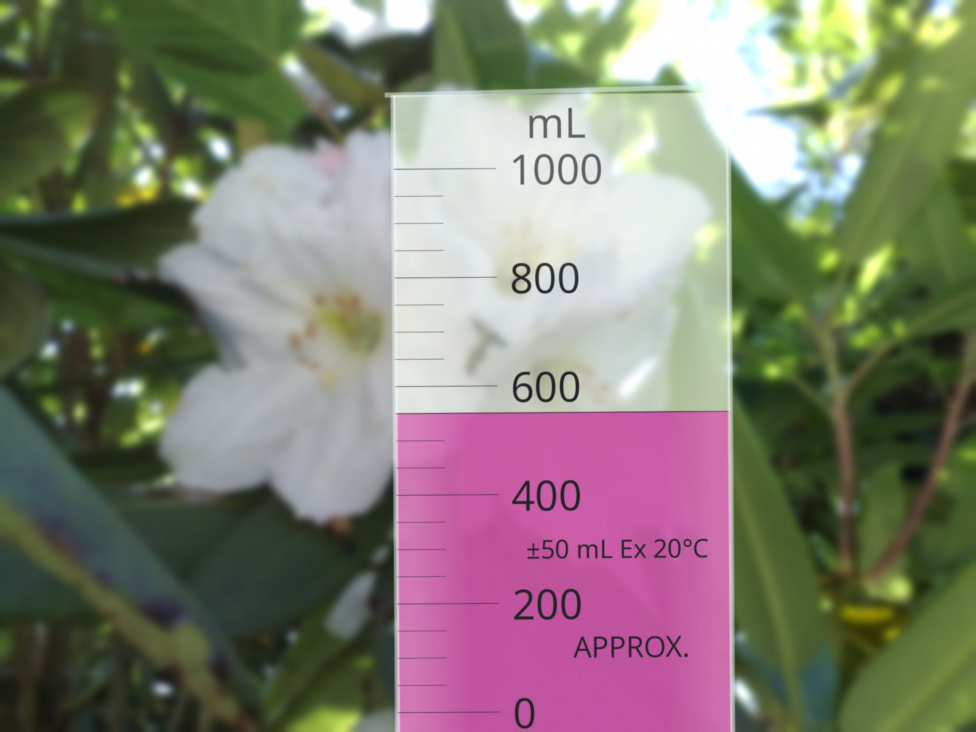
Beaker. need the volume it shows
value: 550 mL
